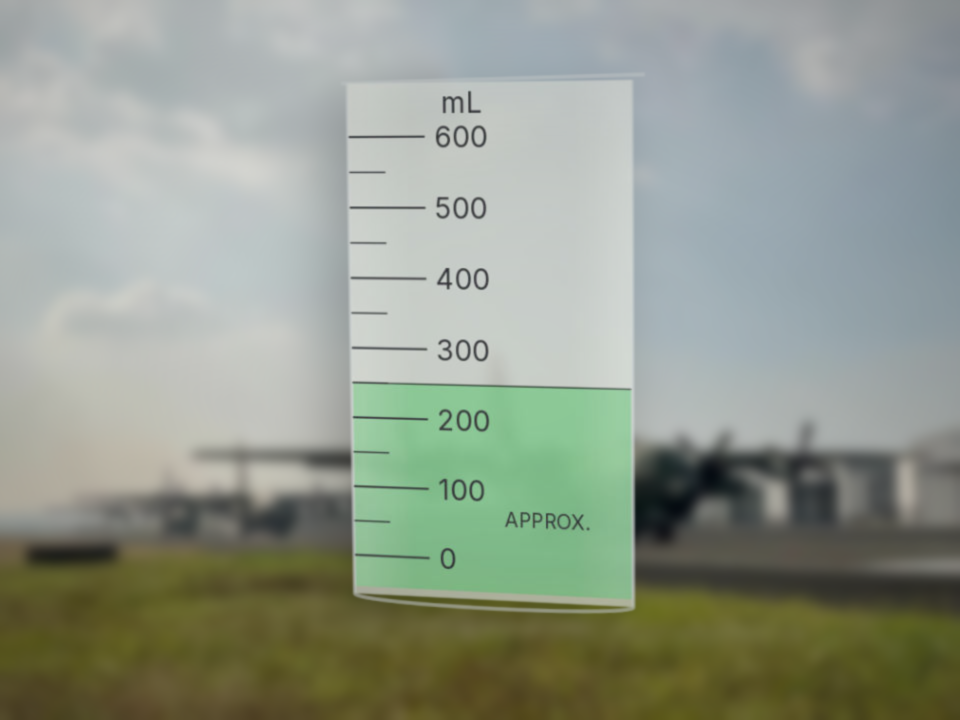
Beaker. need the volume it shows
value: 250 mL
